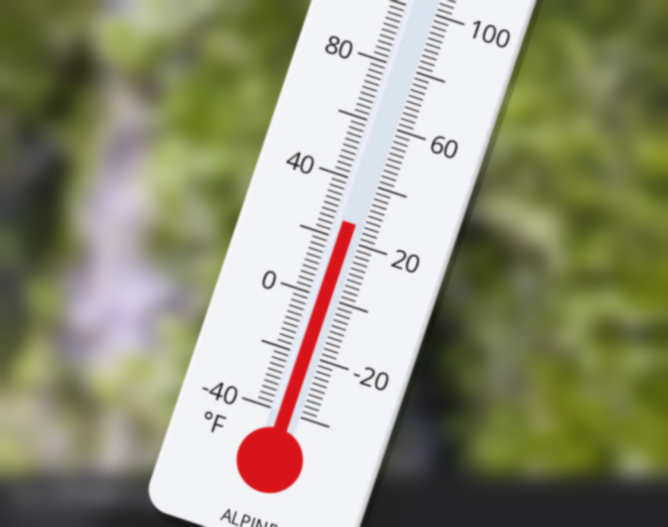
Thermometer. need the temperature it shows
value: 26 °F
